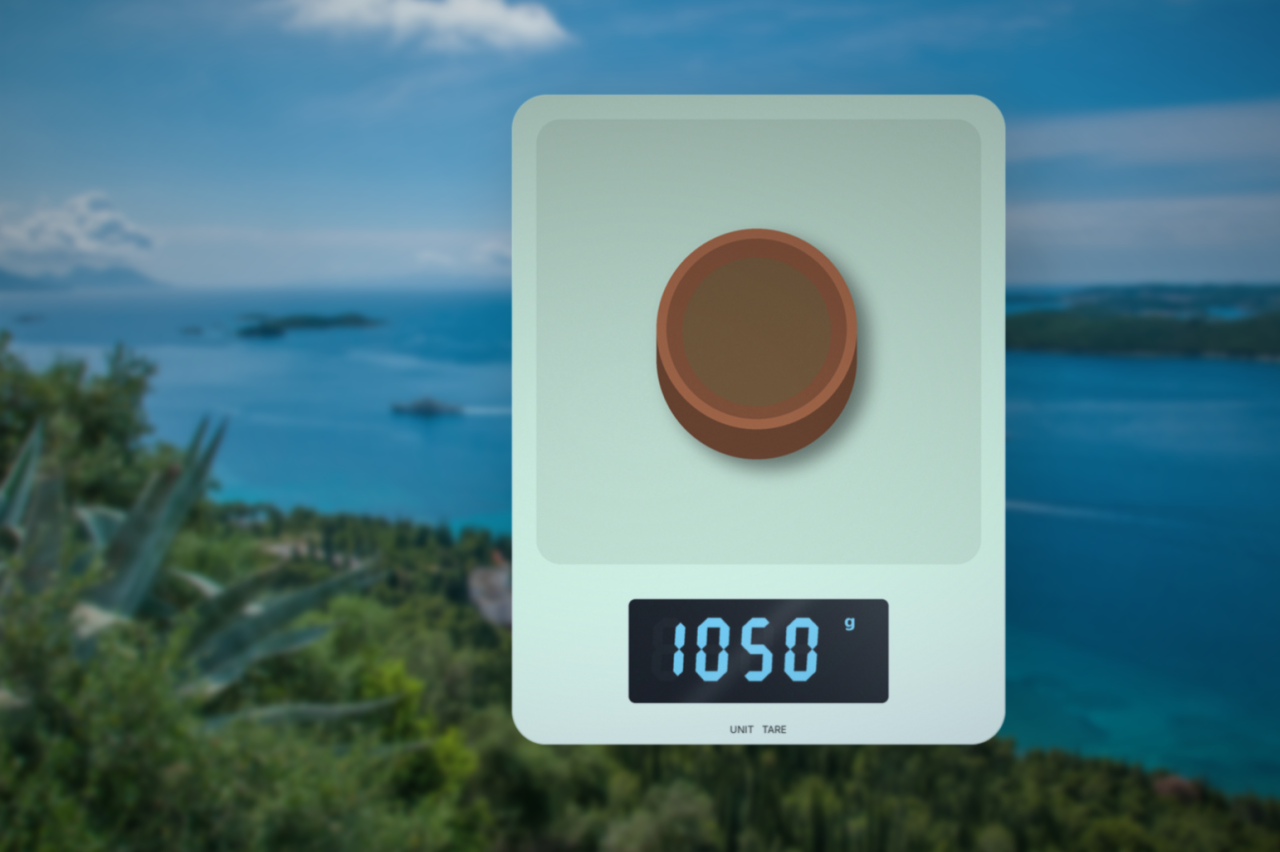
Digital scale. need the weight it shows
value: 1050 g
